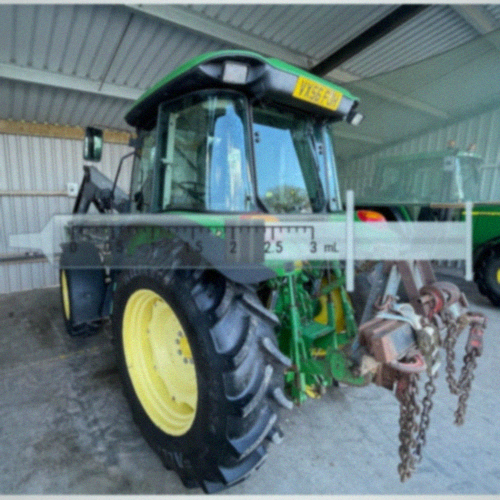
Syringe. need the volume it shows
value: 1.9 mL
